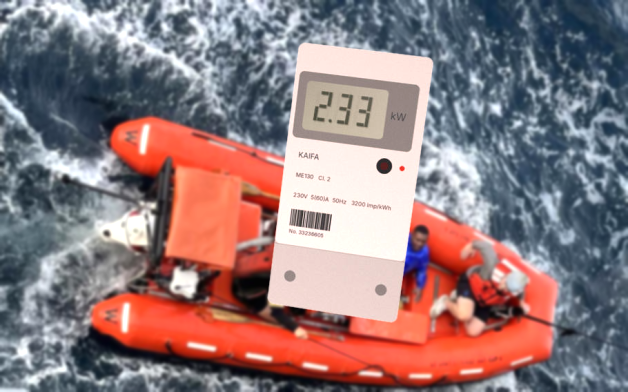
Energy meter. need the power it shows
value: 2.33 kW
